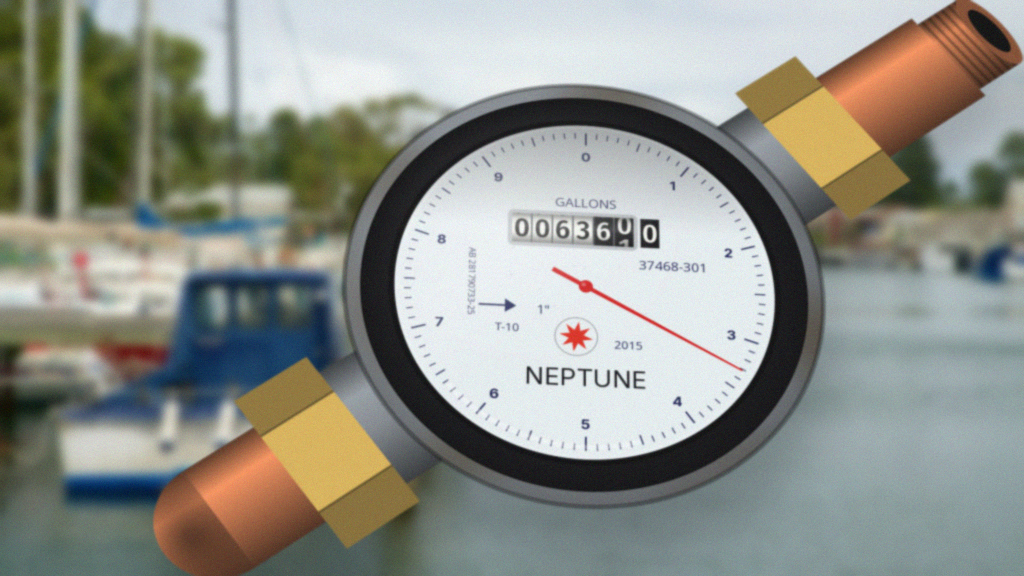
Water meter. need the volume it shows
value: 63603.3 gal
